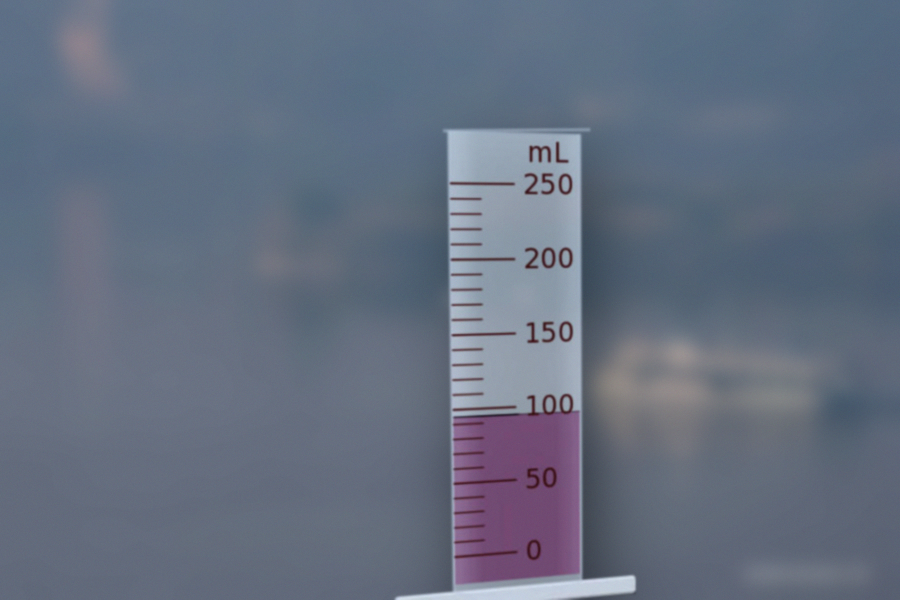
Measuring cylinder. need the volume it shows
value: 95 mL
